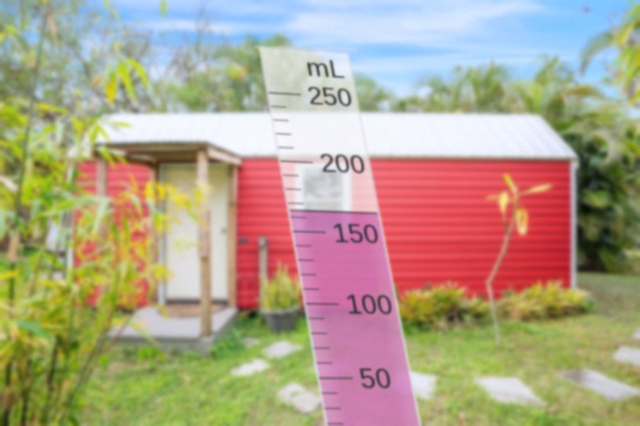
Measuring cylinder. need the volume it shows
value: 165 mL
